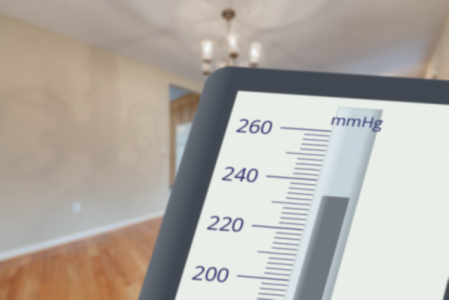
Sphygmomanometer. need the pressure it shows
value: 234 mmHg
